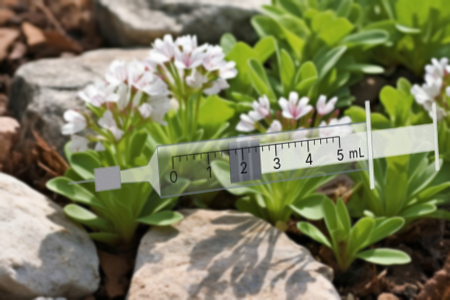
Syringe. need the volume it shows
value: 1.6 mL
